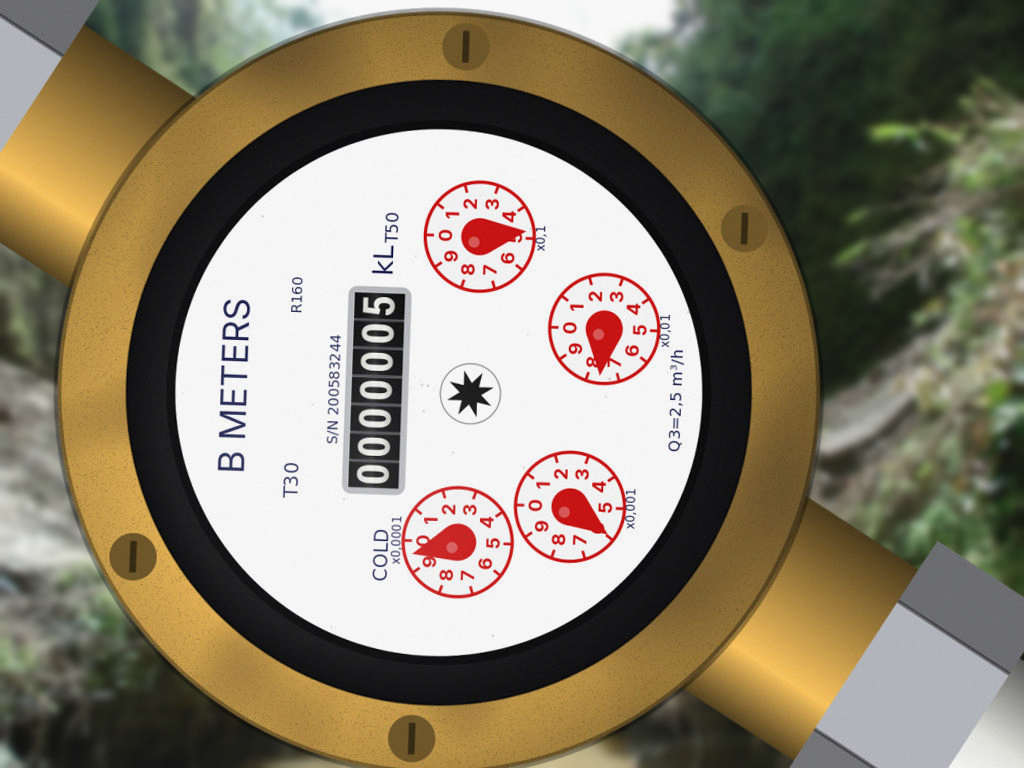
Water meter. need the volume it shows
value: 5.4759 kL
